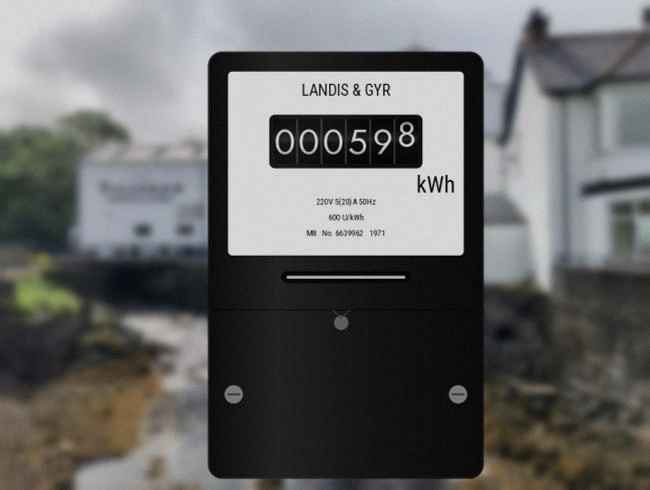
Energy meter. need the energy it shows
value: 598 kWh
